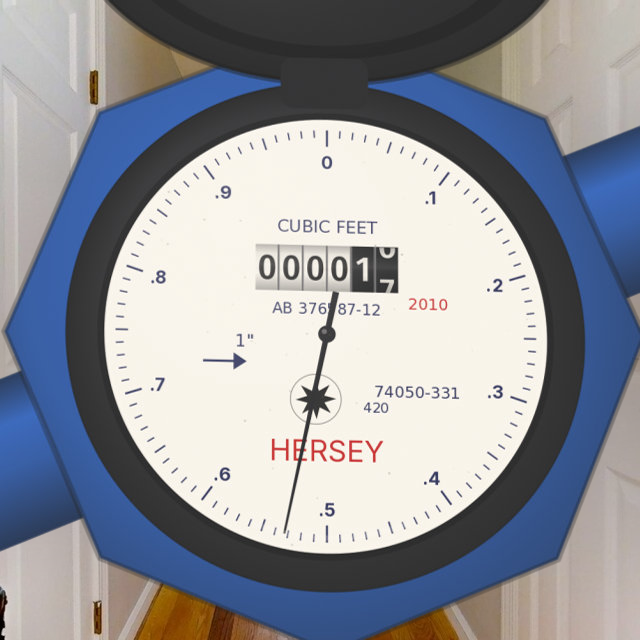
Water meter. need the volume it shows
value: 16.53 ft³
